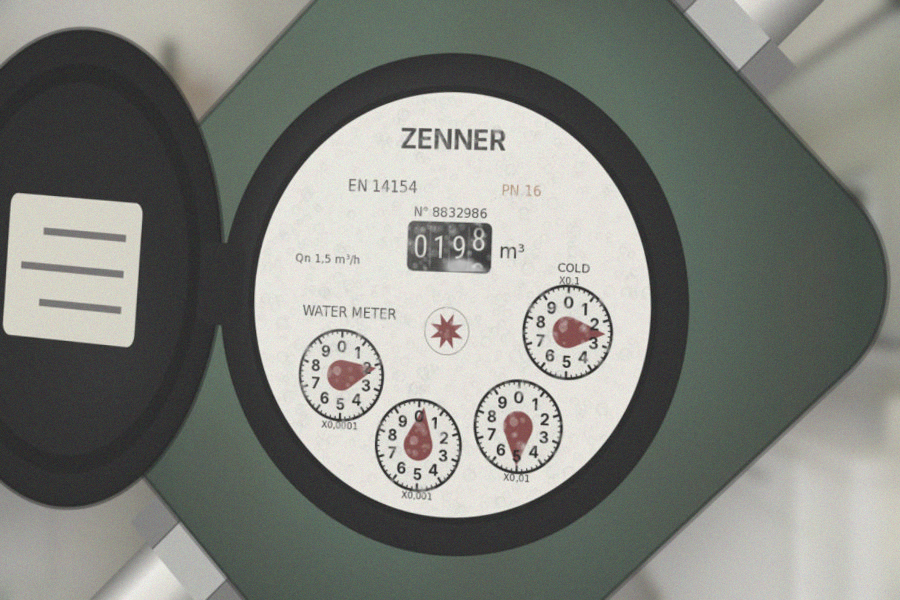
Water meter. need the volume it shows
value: 198.2502 m³
